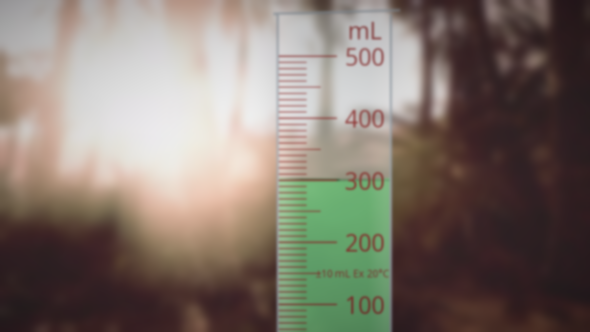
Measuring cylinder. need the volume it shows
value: 300 mL
